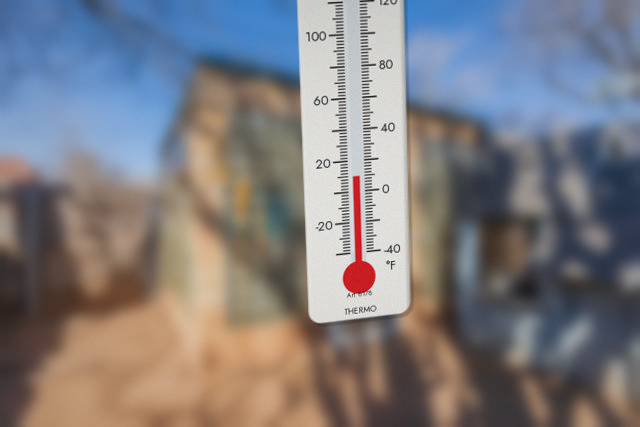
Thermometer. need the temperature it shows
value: 10 °F
